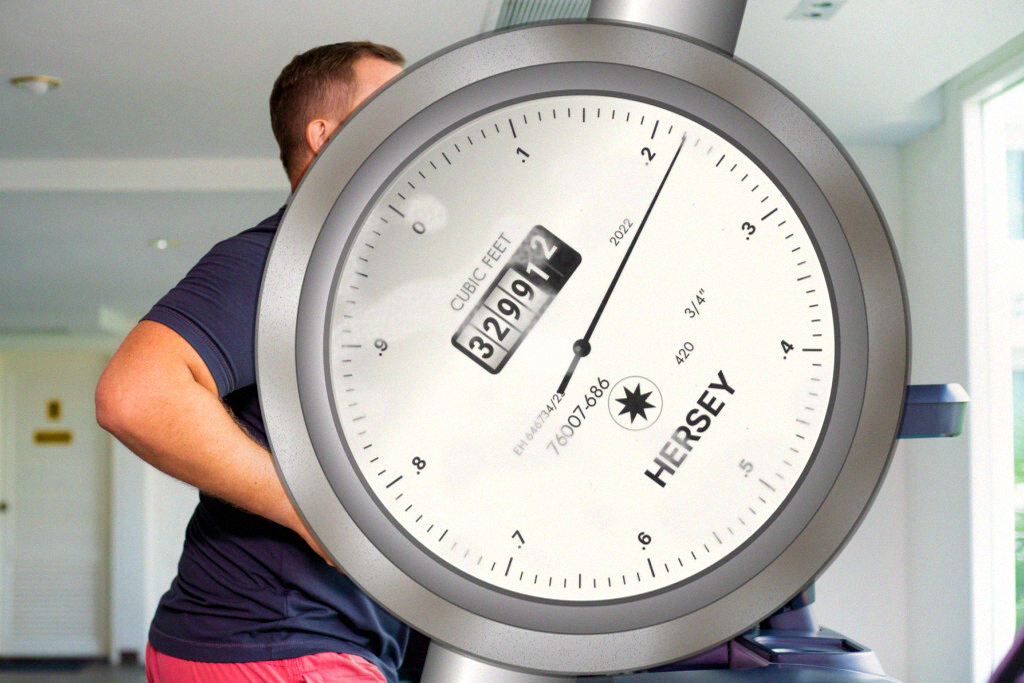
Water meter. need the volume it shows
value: 329912.22 ft³
